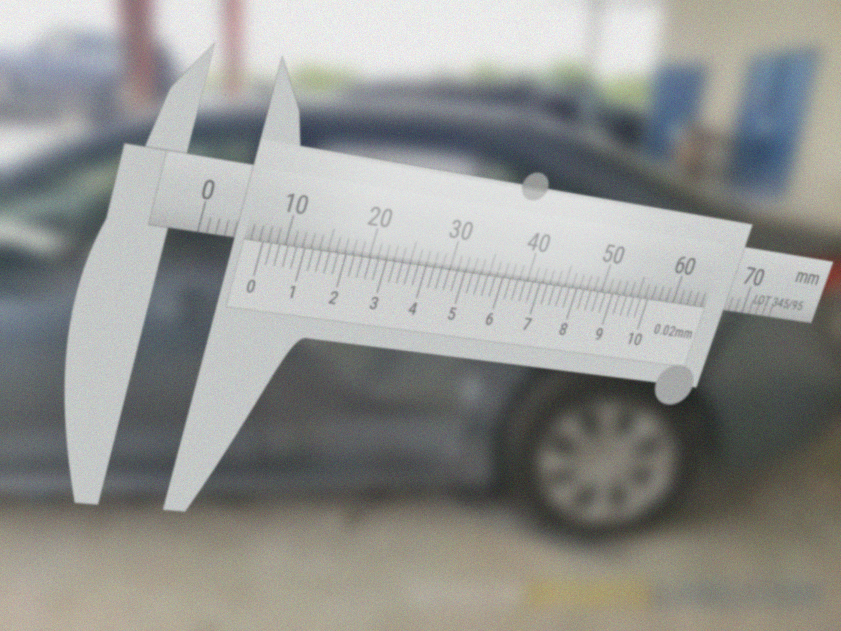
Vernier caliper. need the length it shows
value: 7.4 mm
